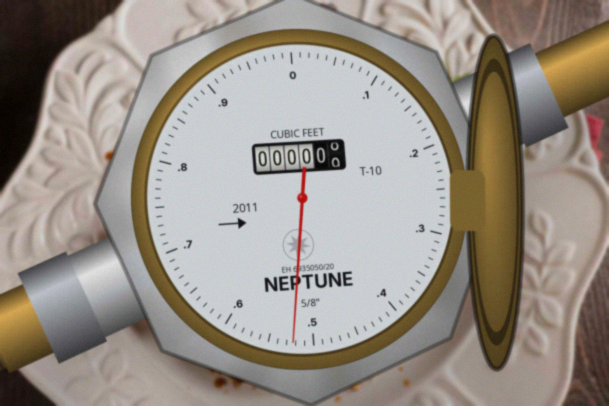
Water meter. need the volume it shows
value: 8.52 ft³
